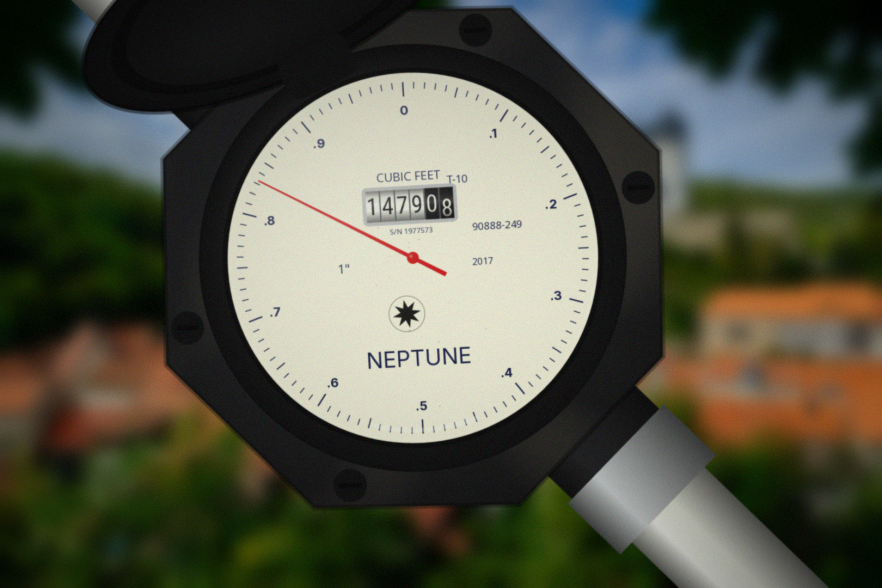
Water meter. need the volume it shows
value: 147907.83 ft³
